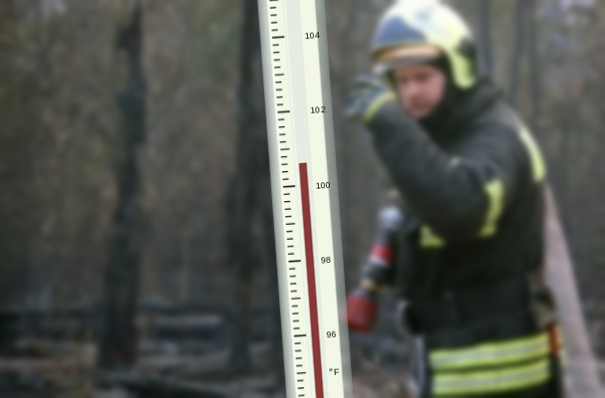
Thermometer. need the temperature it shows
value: 100.6 °F
